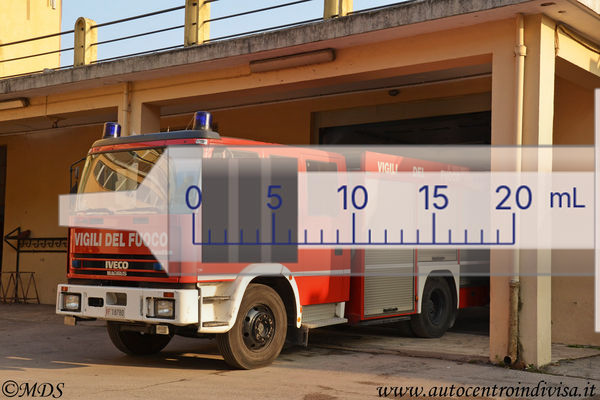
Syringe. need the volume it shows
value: 0.5 mL
